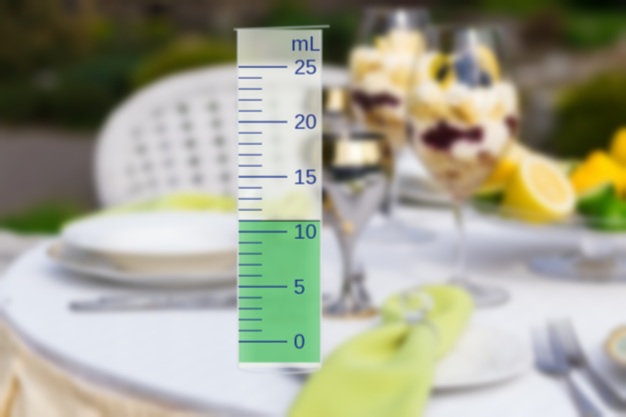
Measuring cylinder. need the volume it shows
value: 11 mL
